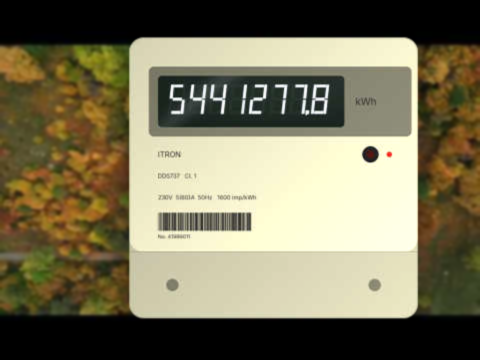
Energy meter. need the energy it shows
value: 5441277.8 kWh
